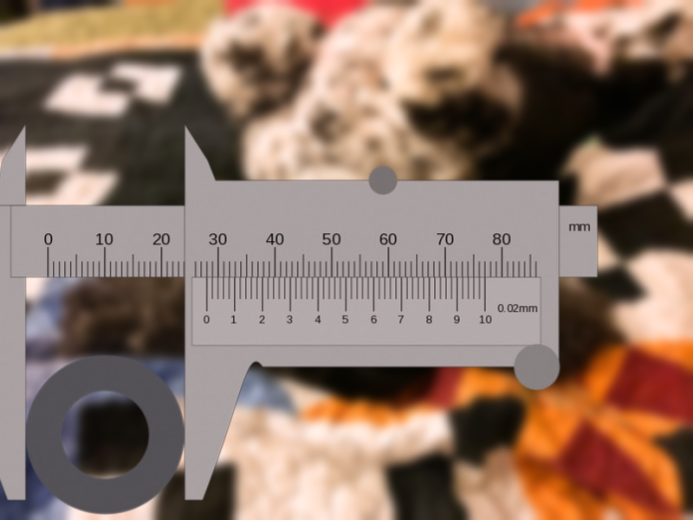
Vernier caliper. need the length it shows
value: 28.0 mm
